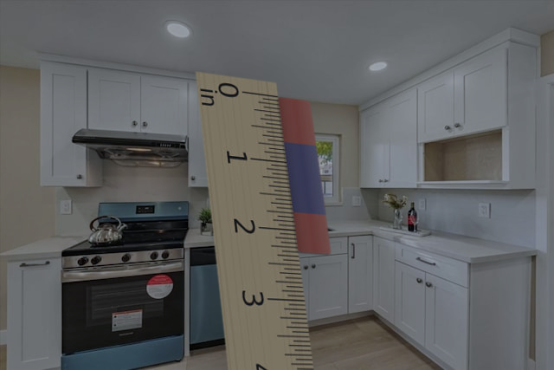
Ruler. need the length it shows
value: 2.3125 in
